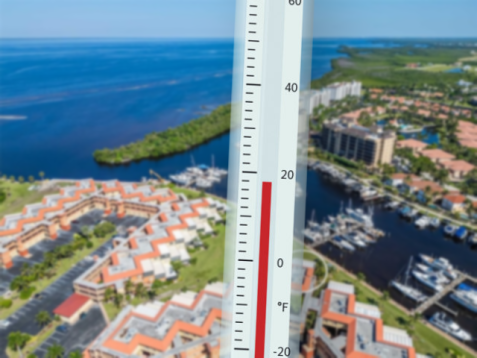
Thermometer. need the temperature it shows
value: 18 °F
